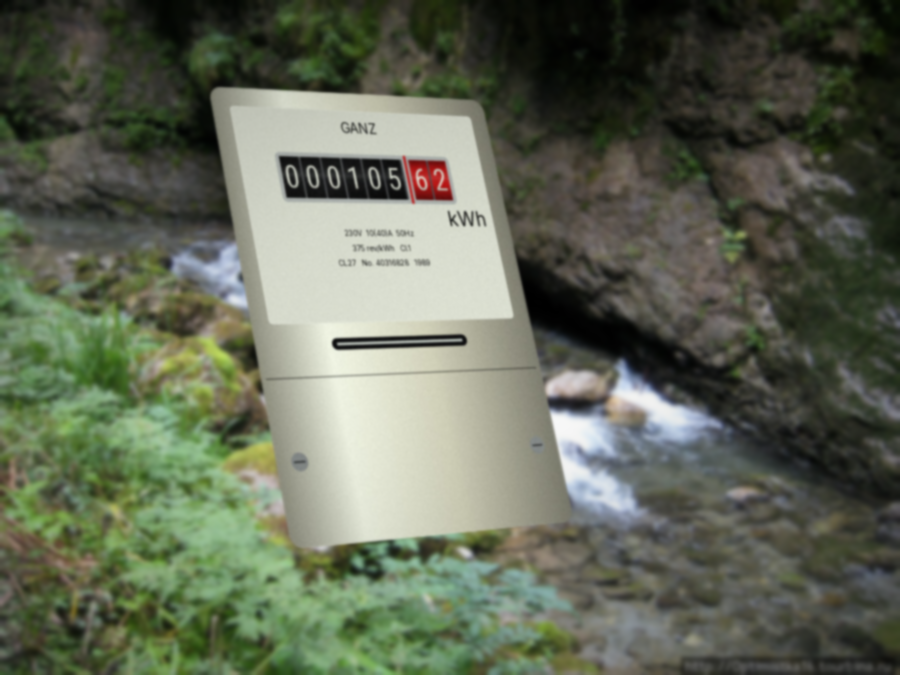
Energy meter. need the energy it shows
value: 105.62 kWh
